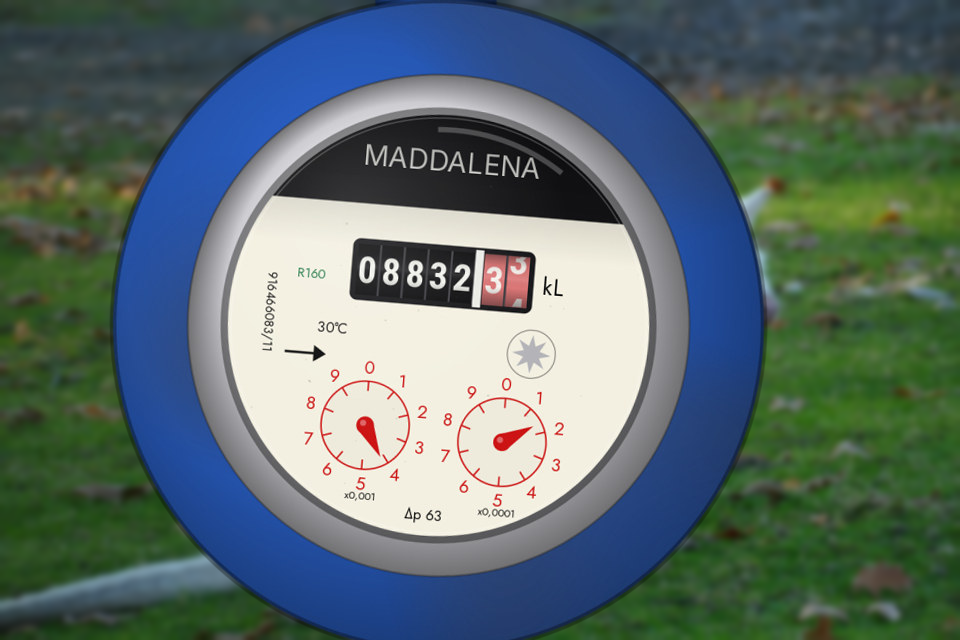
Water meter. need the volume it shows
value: 8832.3341 kL
